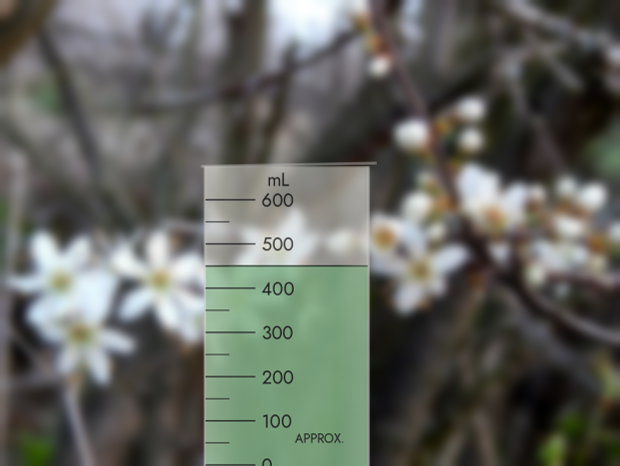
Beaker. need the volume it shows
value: 450 mL
